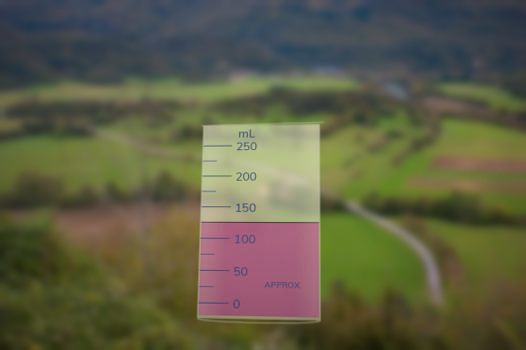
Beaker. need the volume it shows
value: 125 mL
